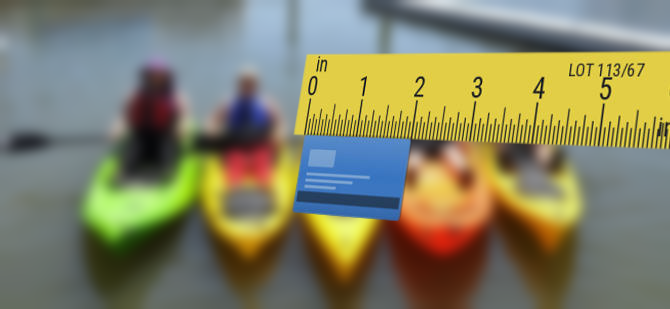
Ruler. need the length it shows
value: 2 in
